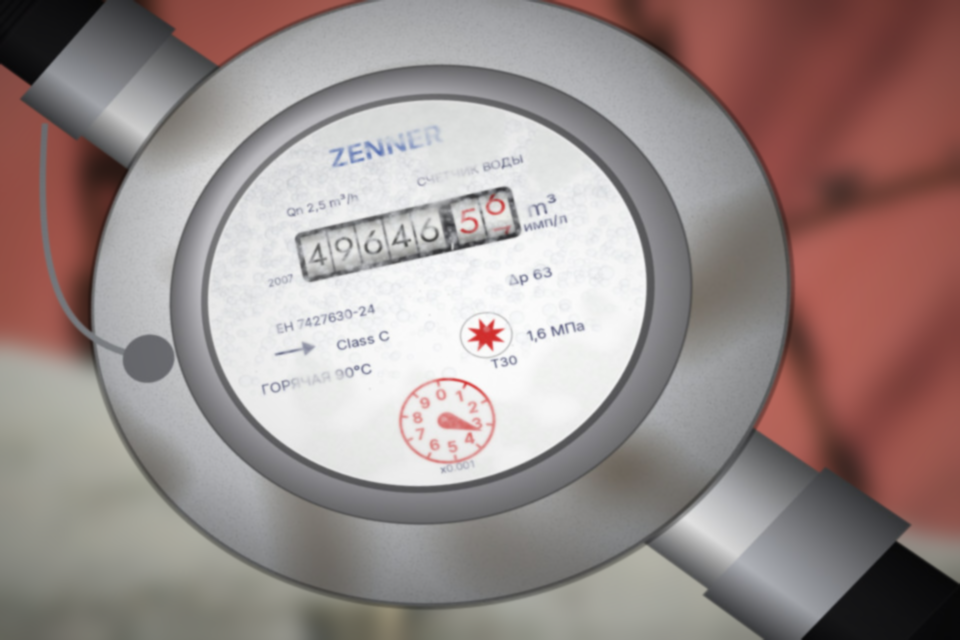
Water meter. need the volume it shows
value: 49646.563 m³
